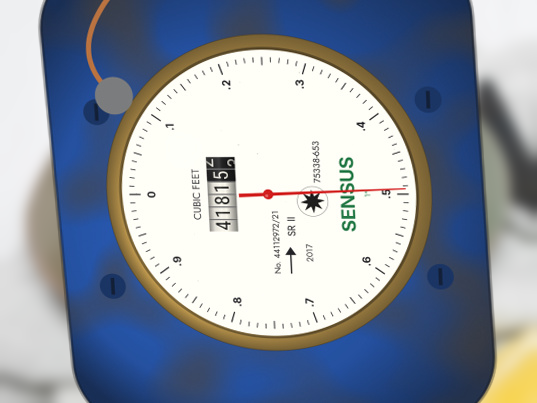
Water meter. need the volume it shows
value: 418152.49 ft³
